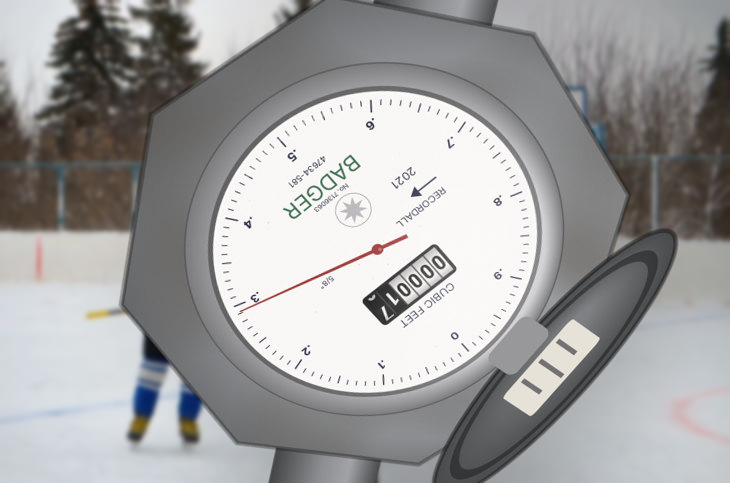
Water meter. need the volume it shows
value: 17.29 ft³
